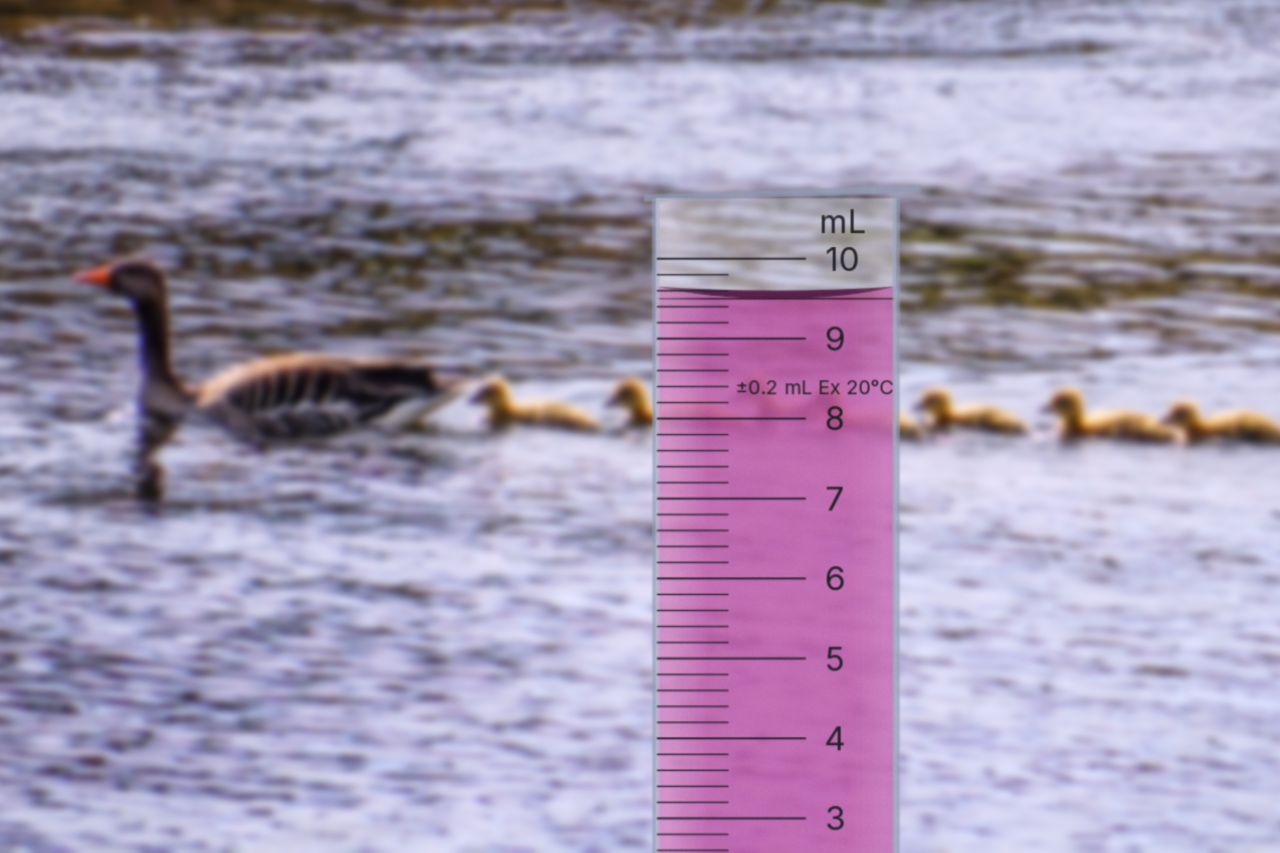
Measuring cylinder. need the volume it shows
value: 9.5 mL
